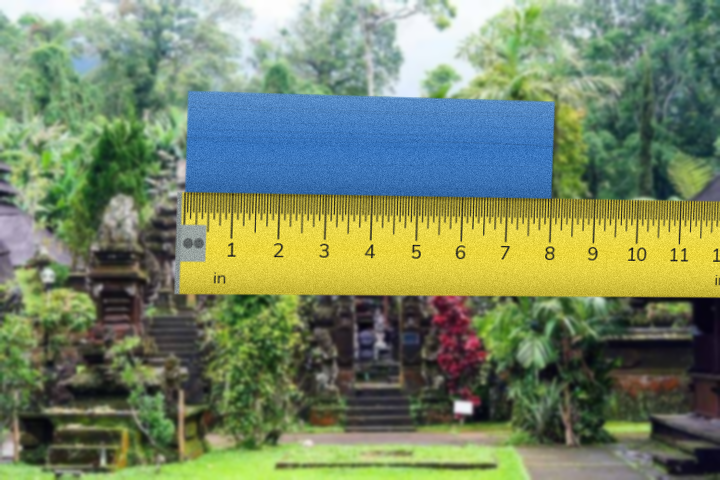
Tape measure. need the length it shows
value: 8 in
